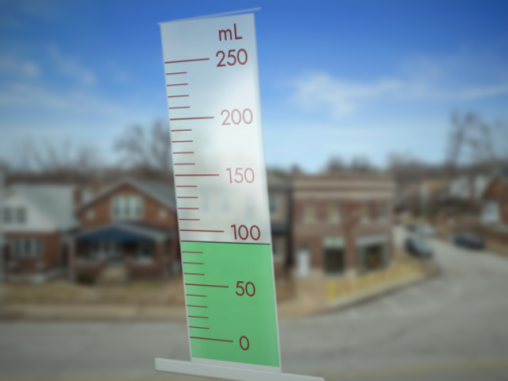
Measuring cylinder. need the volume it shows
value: 90 mL
